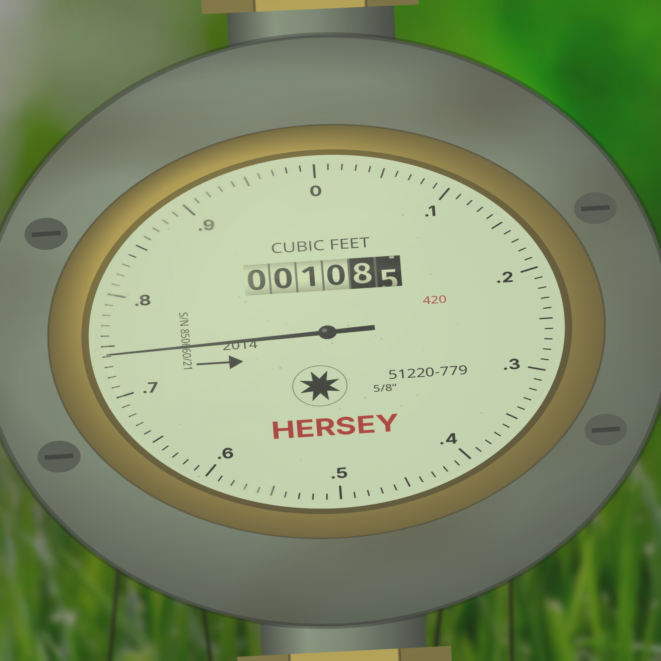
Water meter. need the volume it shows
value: 1084.74 ft³
